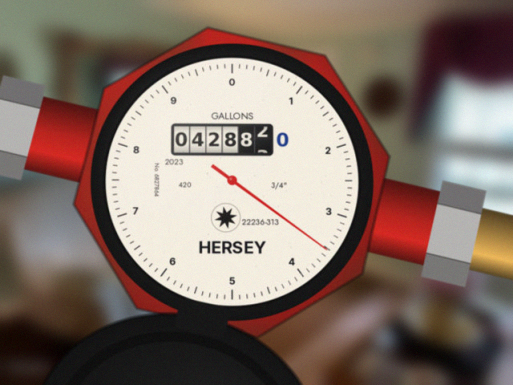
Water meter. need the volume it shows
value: 428823.5 gal
